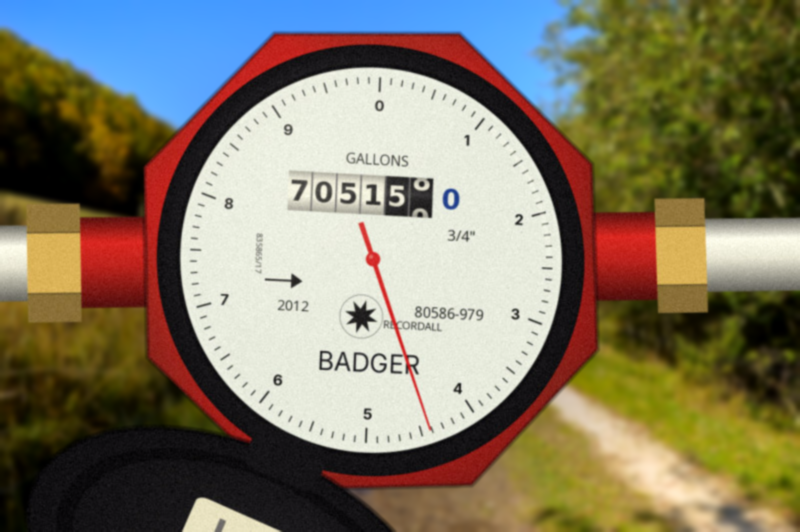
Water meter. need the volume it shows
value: 7051584.4 gal
